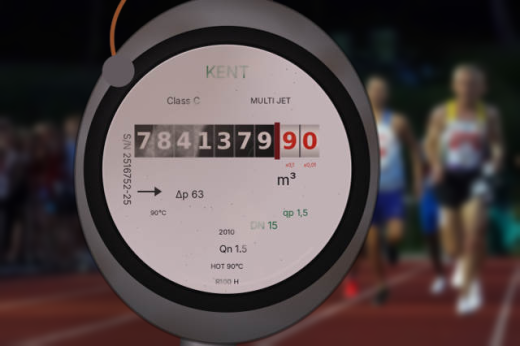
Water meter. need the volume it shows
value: 7841379.90 m³
